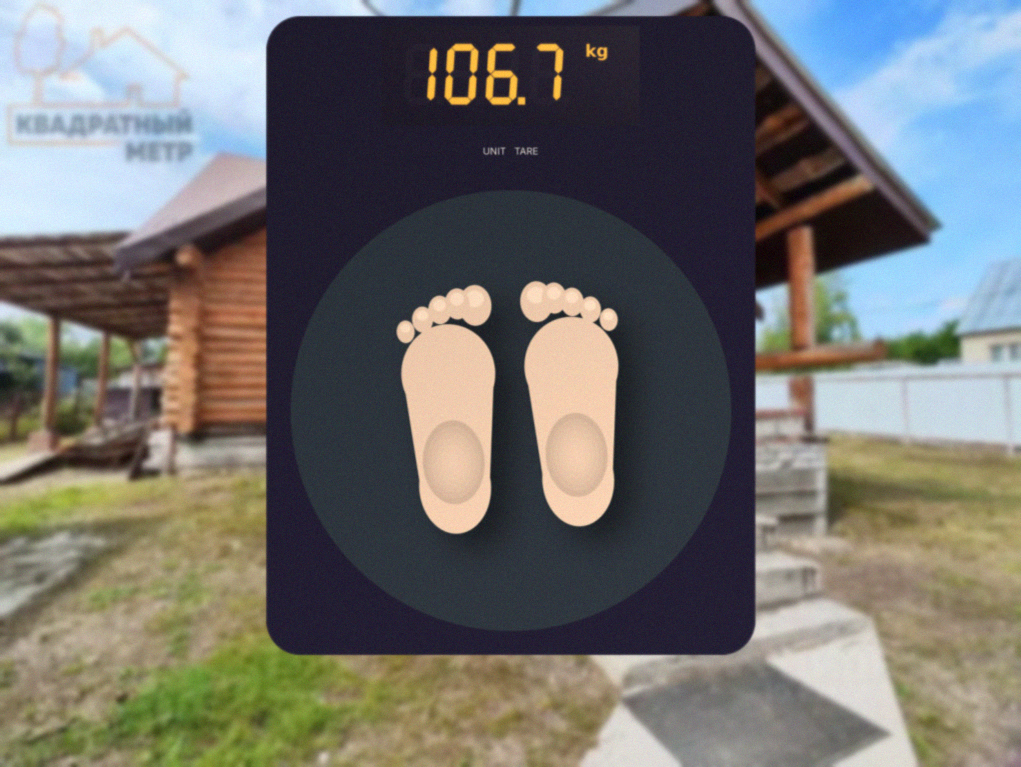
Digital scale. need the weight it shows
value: 106.7 kg
